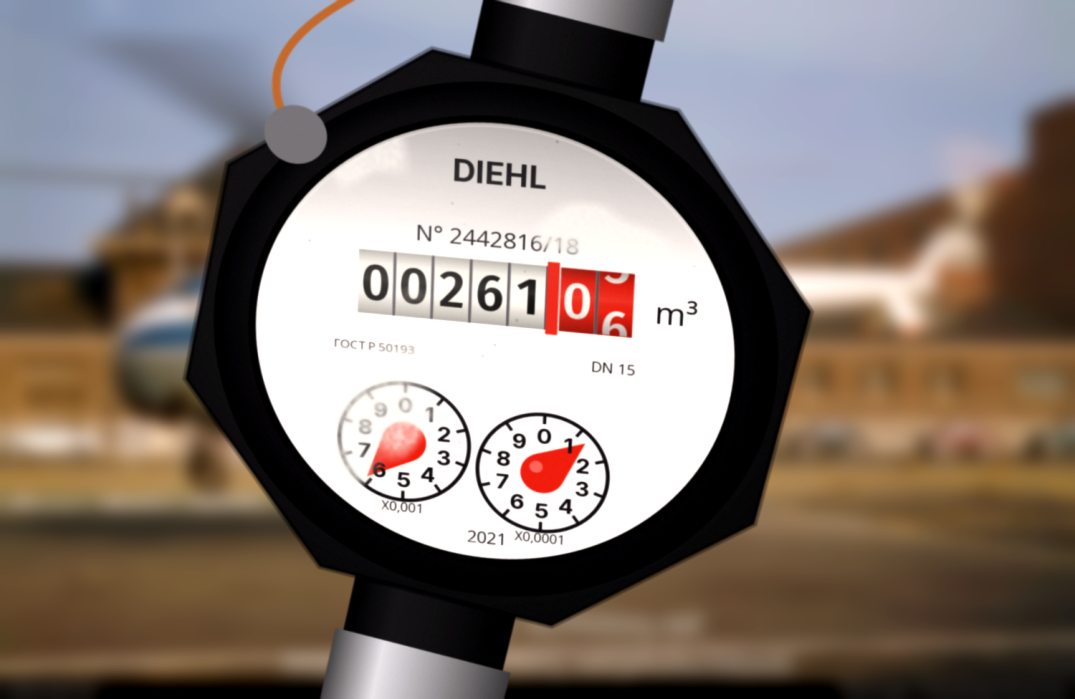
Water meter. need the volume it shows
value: 261.0561 m³
